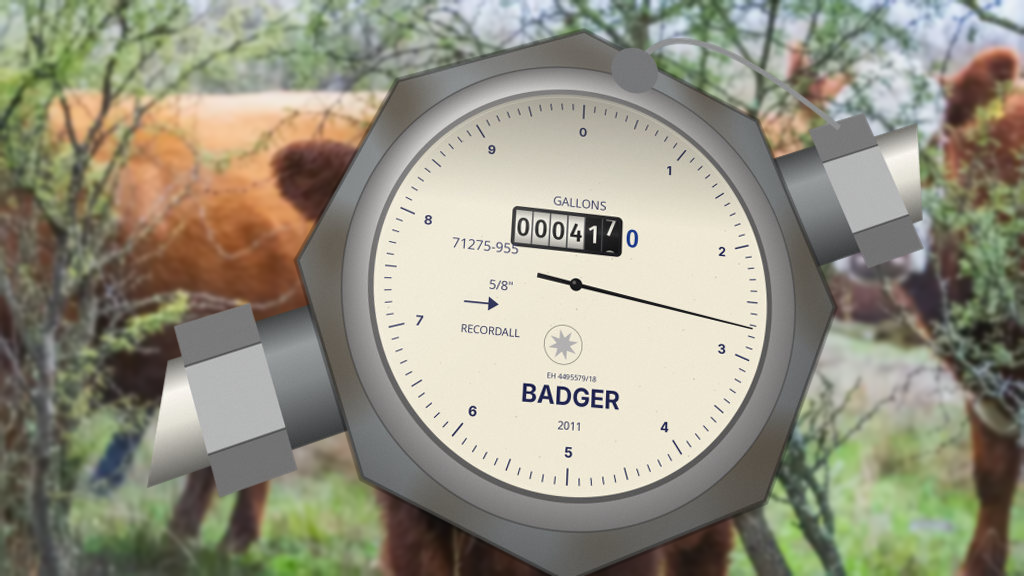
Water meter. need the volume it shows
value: 4172.7 gal
